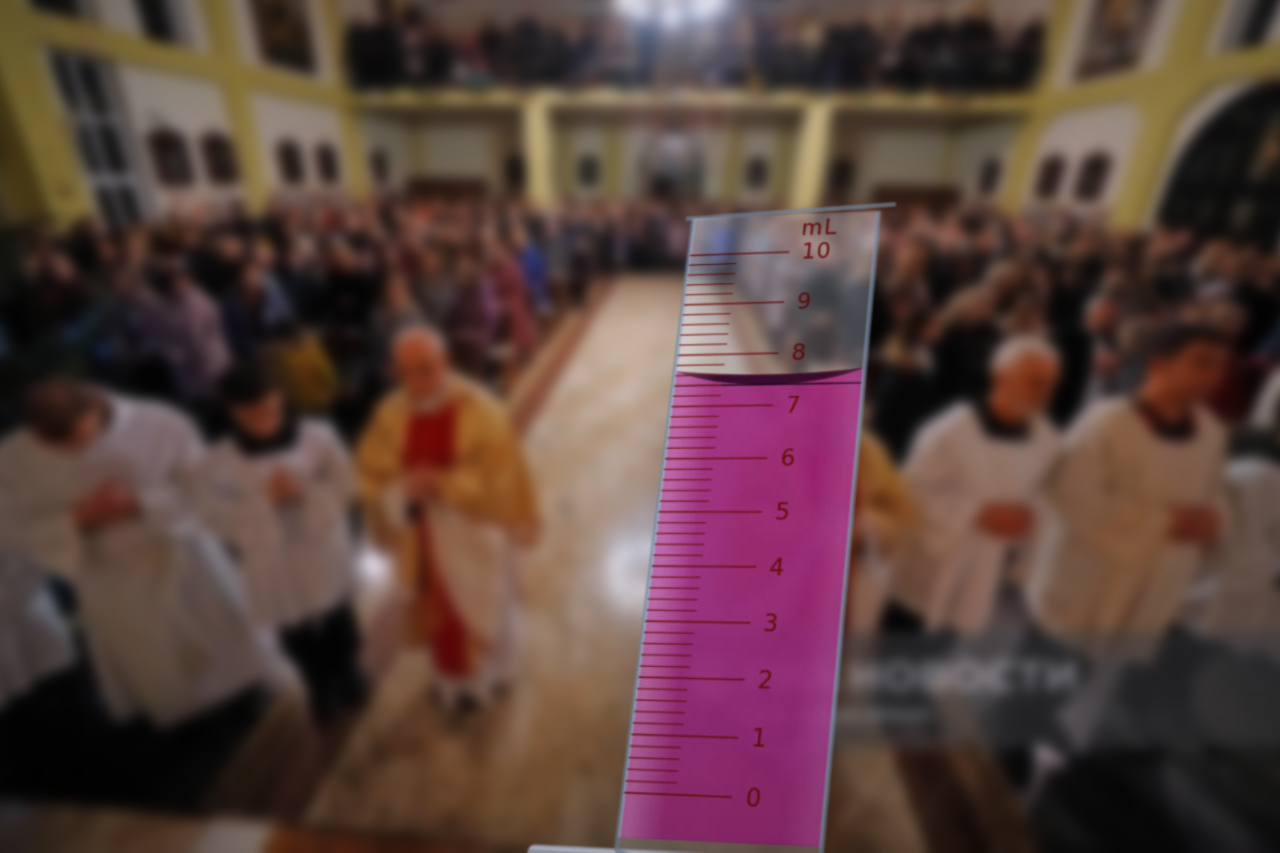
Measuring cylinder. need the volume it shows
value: 7.4 mL
